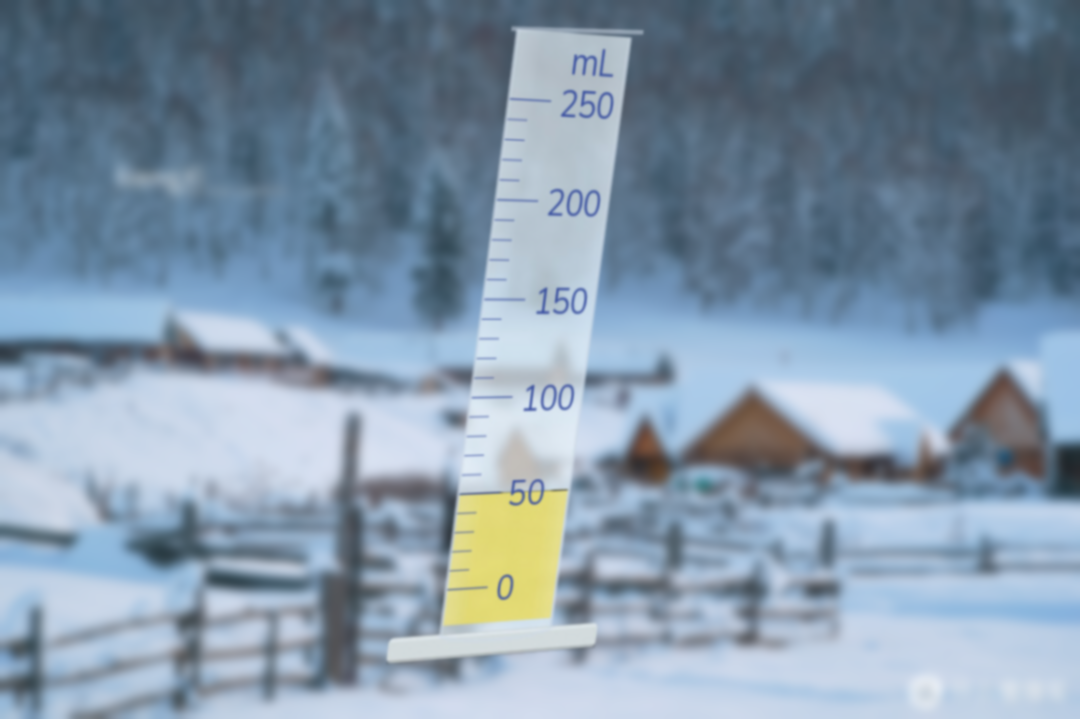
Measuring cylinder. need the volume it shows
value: 50 mL
